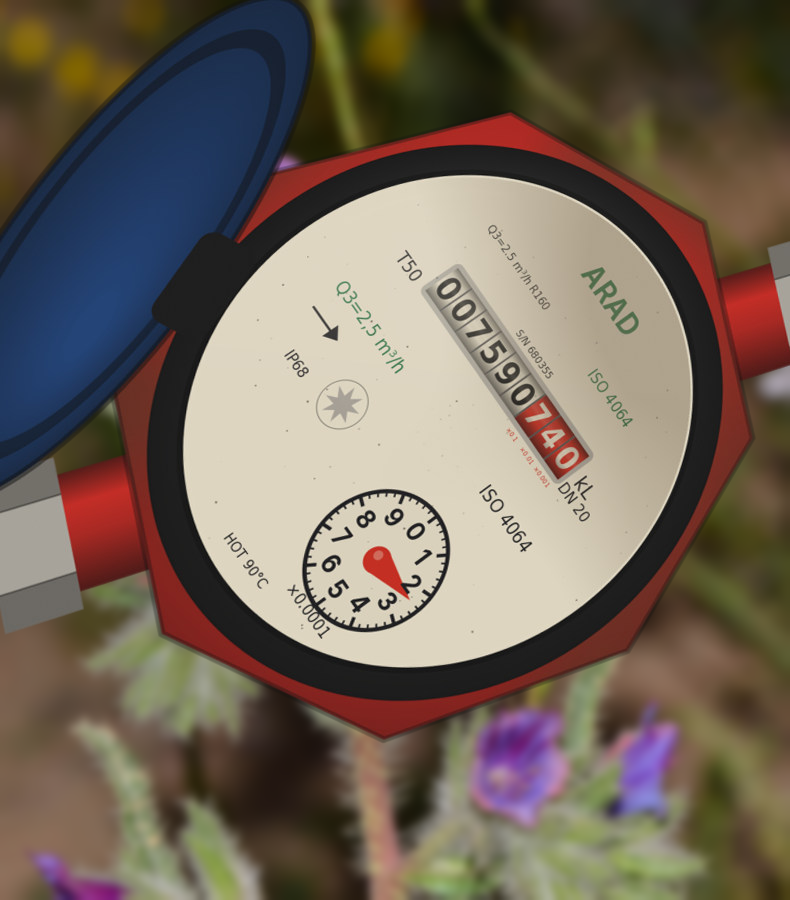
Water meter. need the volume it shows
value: 7590.7402 kL
